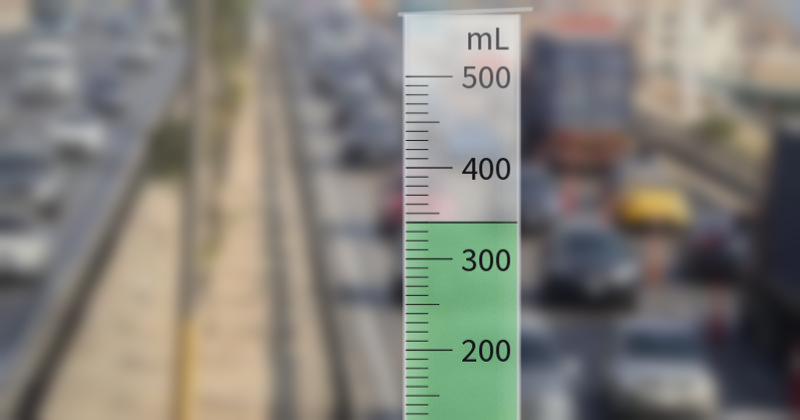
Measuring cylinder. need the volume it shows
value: 340 mL
